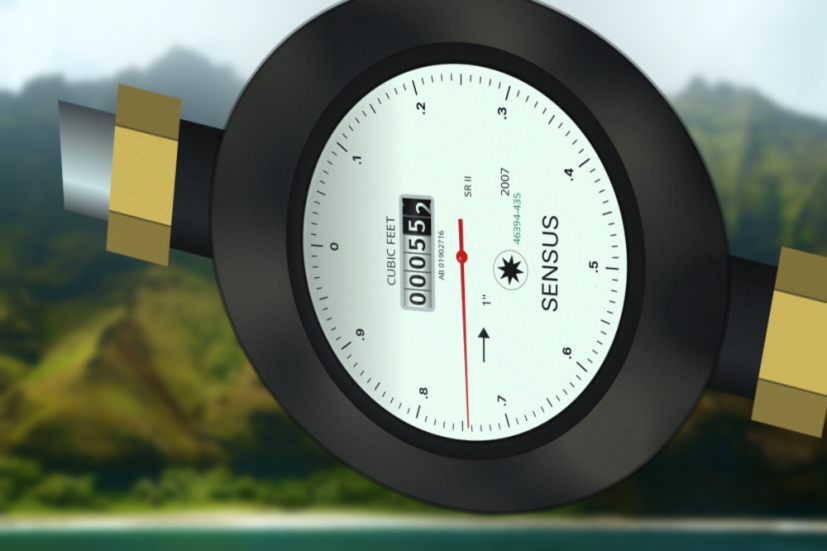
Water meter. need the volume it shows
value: 551.74 ft³
